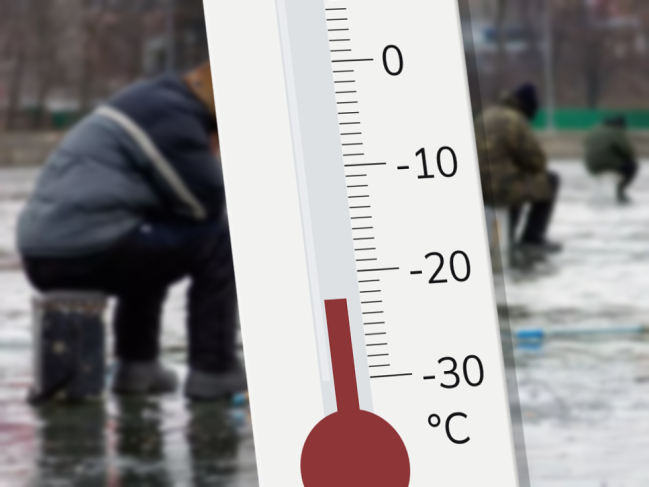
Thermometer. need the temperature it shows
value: -22.5 °C
